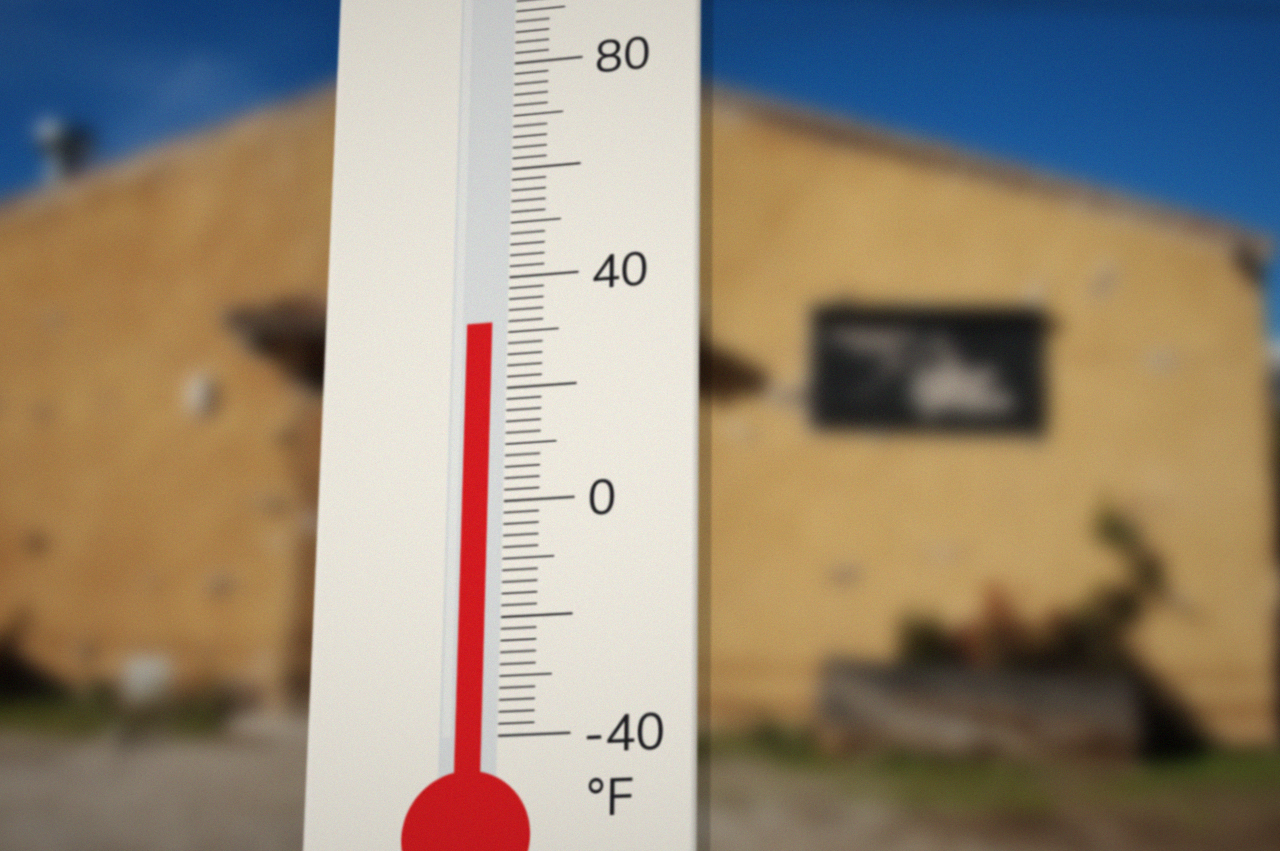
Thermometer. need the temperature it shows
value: 32 °F
